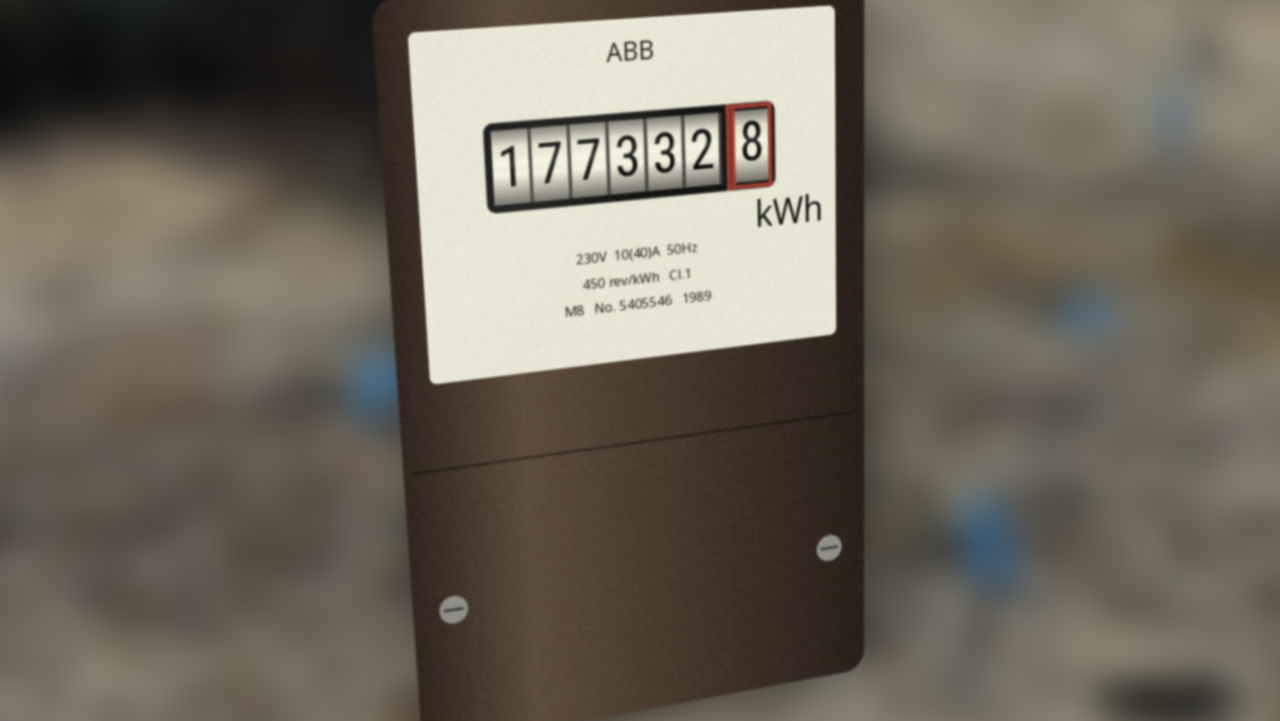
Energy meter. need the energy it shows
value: 177332.8 kWh
